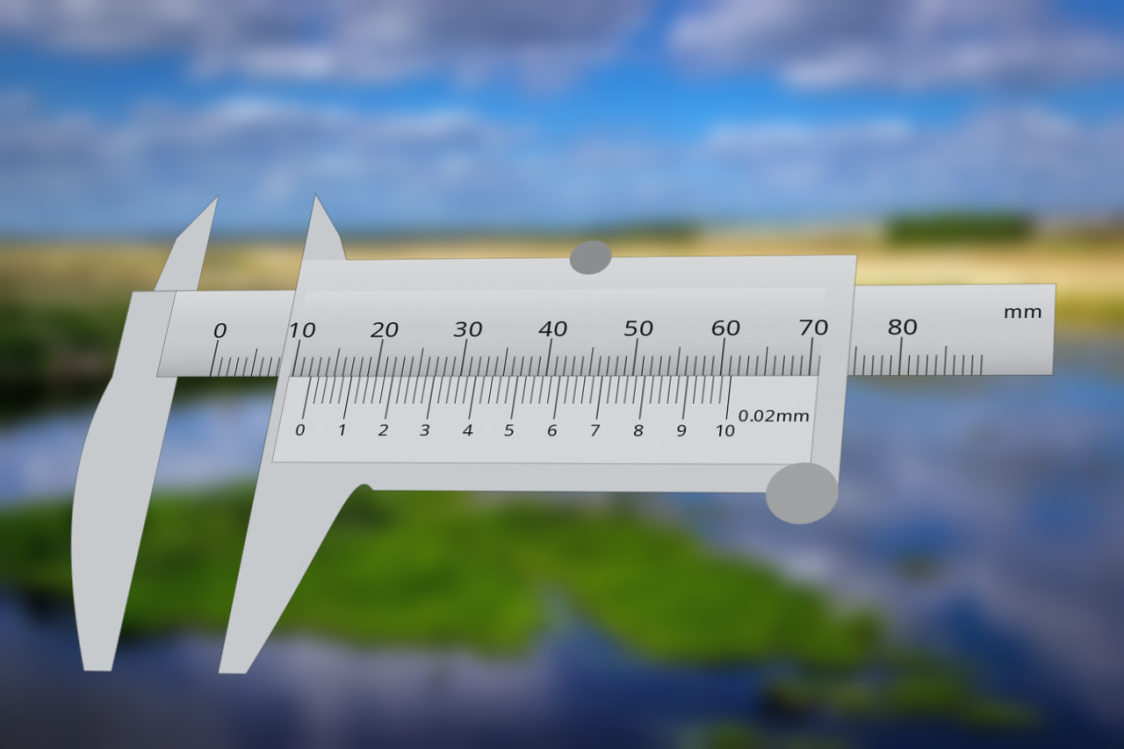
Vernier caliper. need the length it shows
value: 12.2 mm
